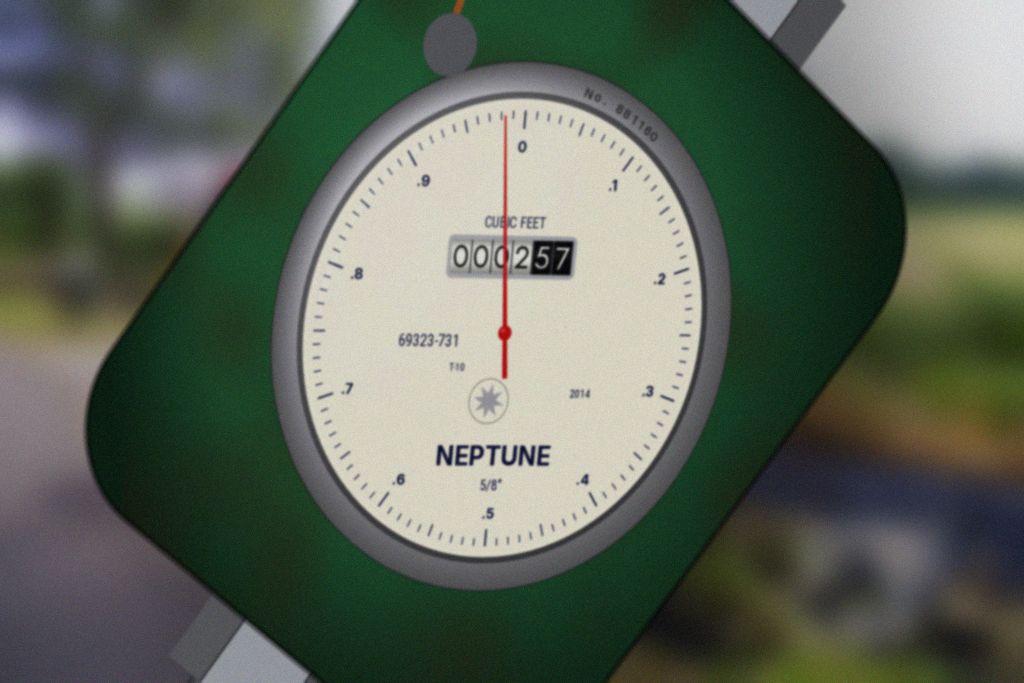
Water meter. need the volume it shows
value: 256.98 ft³
